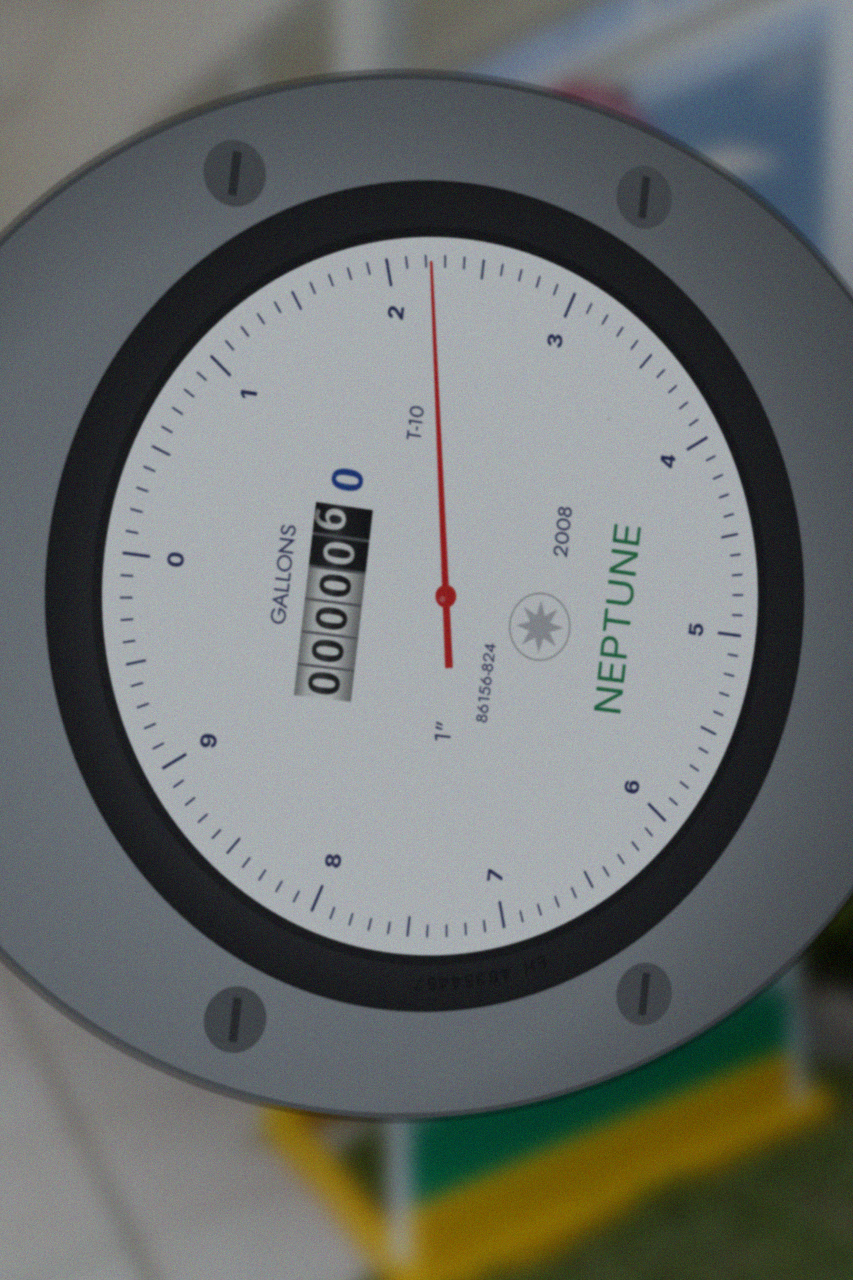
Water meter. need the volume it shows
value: 62.2 gal
